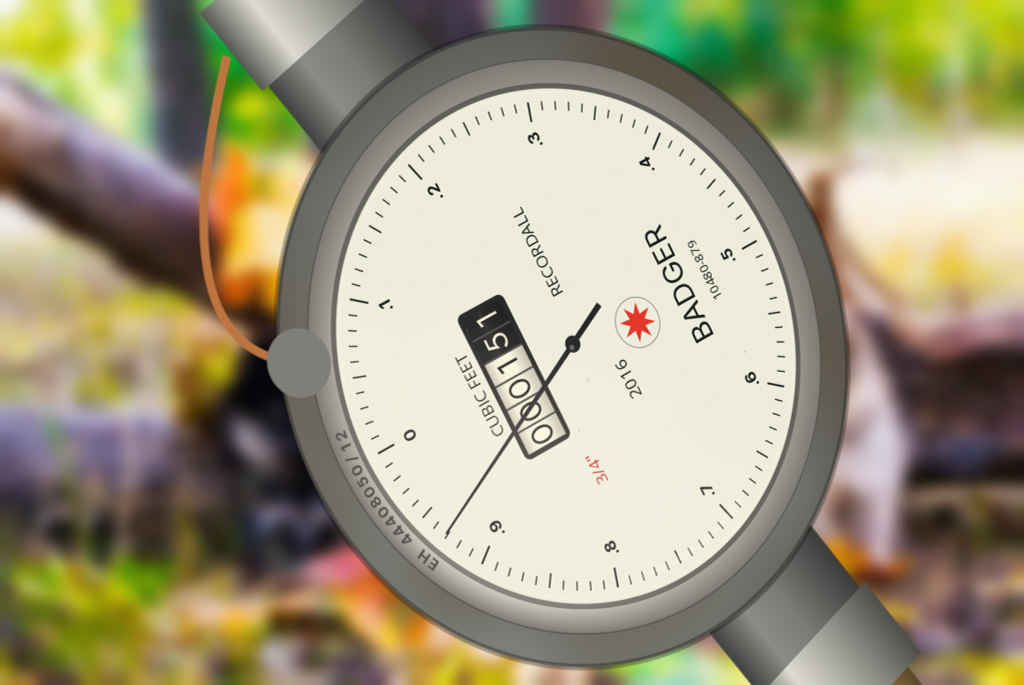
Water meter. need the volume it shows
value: 150.93 ft³
